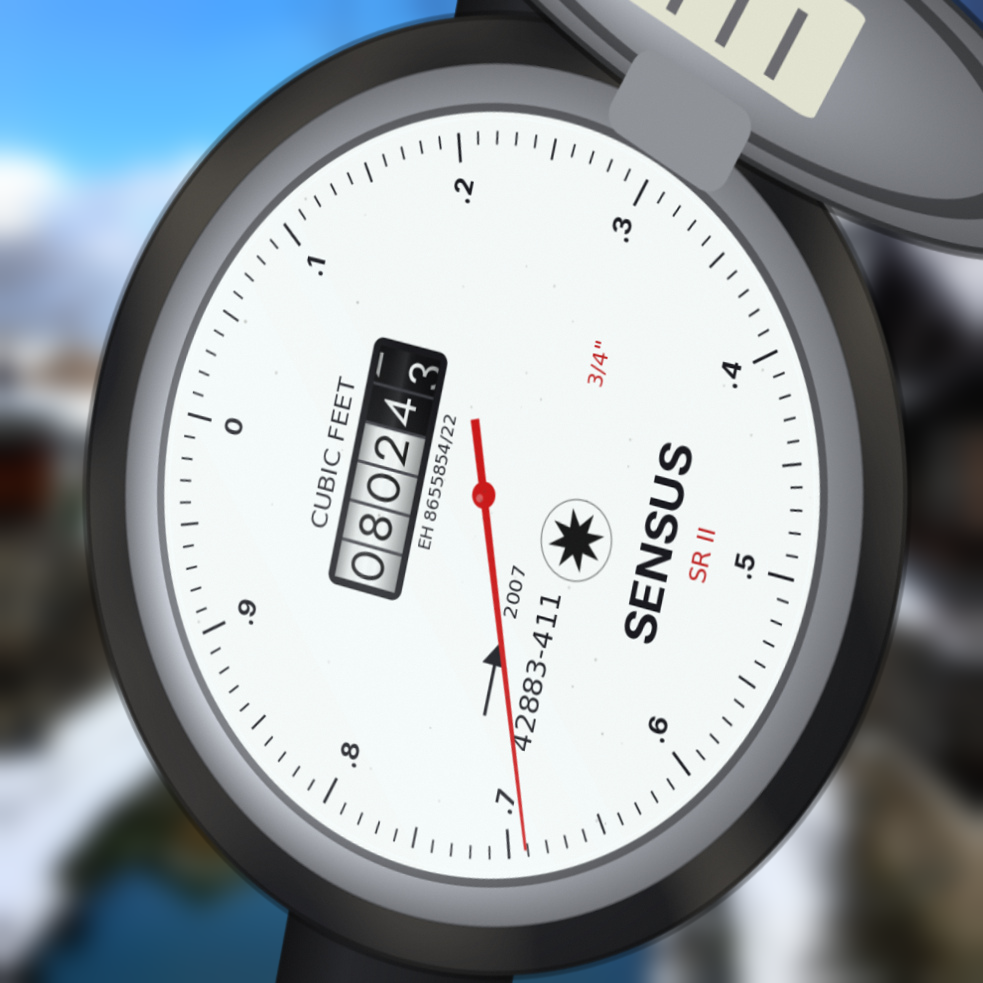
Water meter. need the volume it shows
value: 80242.69 ft³
